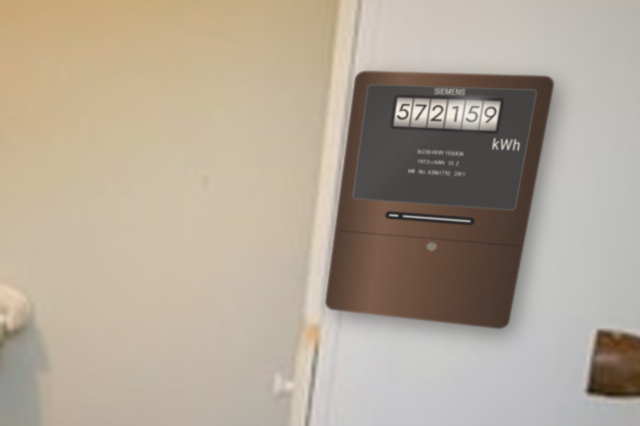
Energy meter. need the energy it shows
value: 572159 kWh
